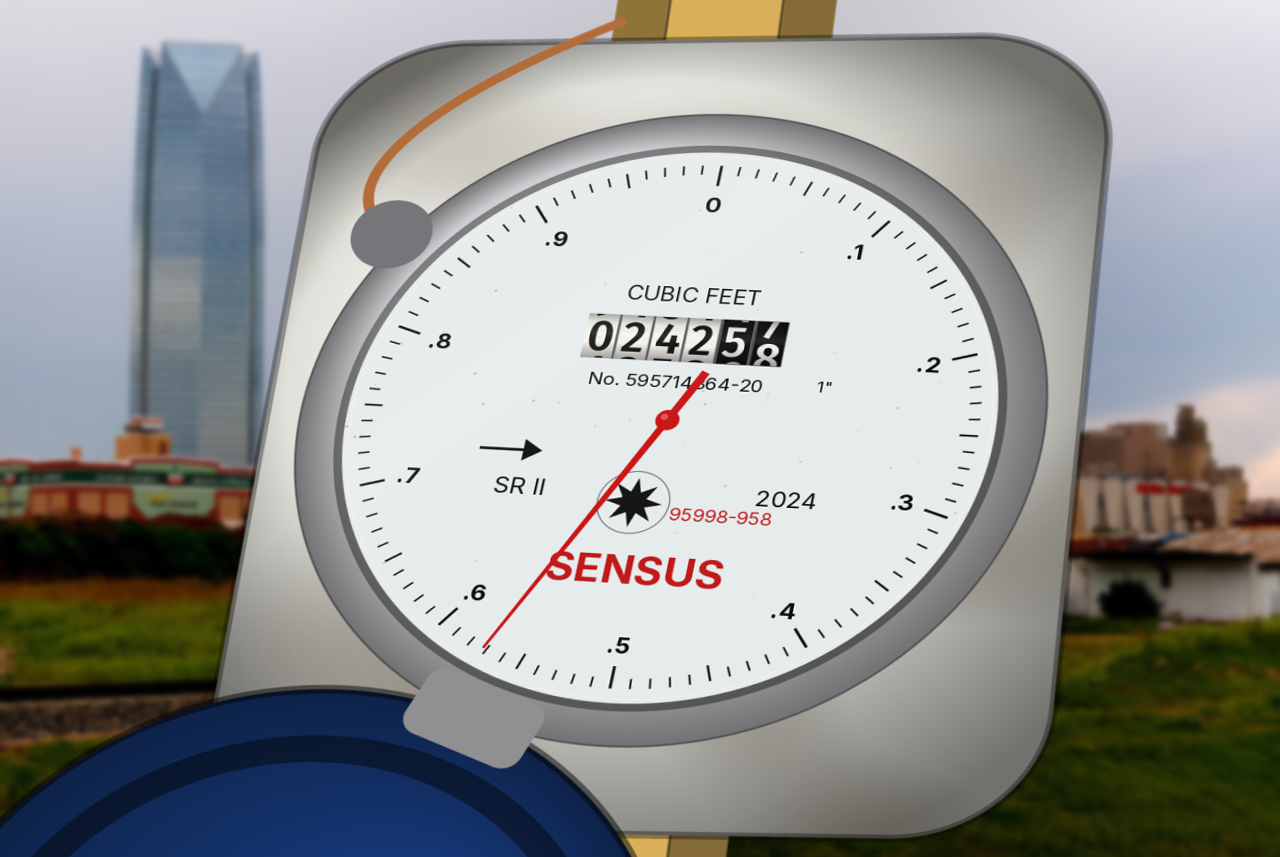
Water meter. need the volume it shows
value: 24257.57 ft³
